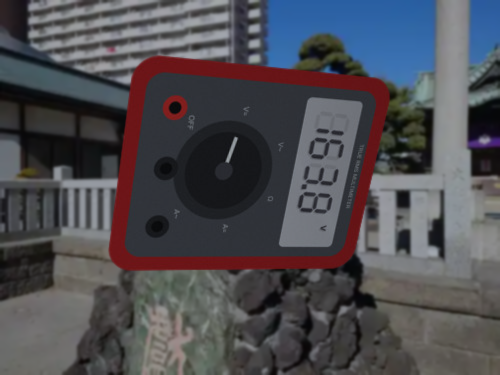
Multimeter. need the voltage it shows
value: 163.8 V
